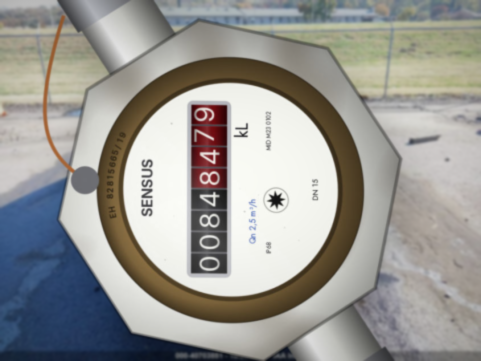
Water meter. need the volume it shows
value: 84.8479 kL
